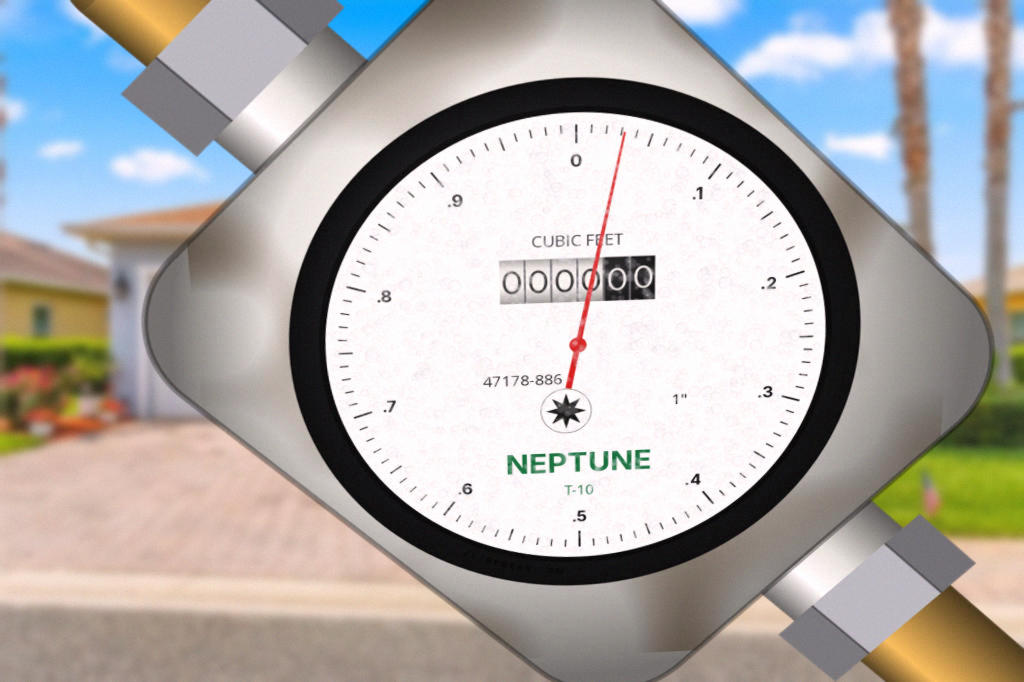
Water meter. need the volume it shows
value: 0.03 ft³
